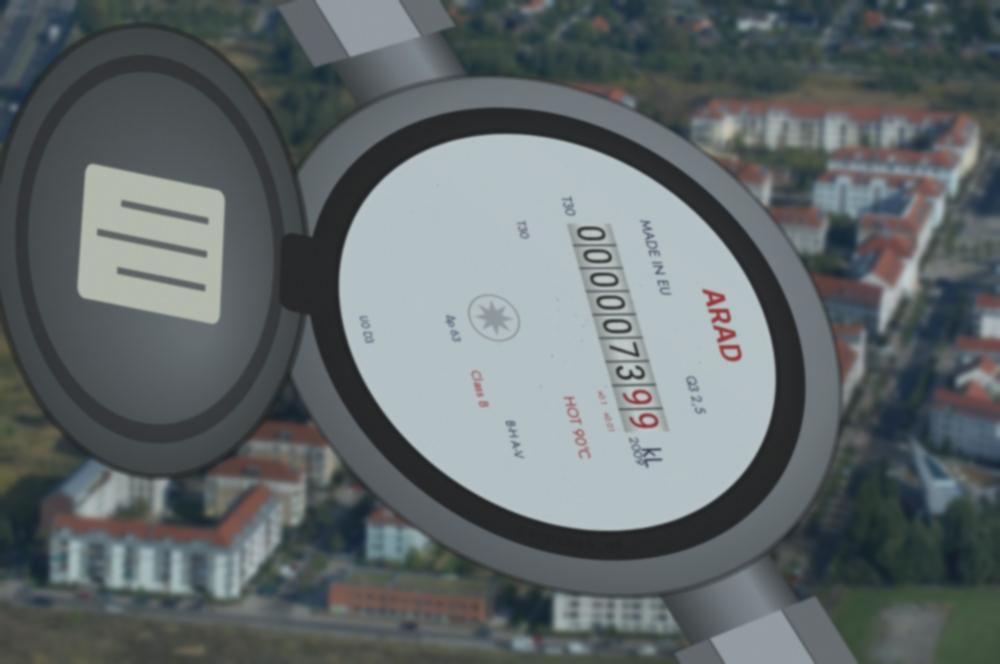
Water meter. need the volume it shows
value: 73.99 kL
